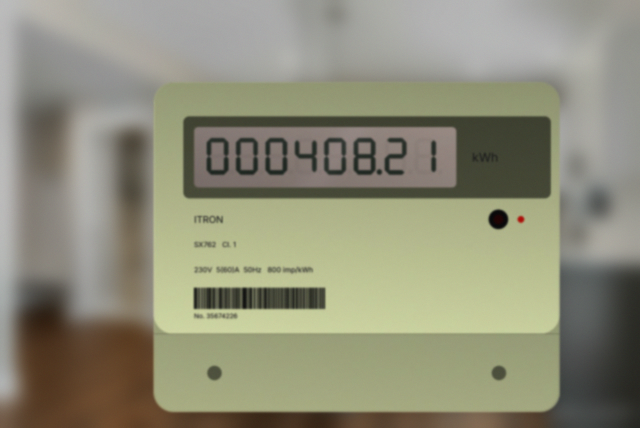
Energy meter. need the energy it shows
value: 408.21 kWh
